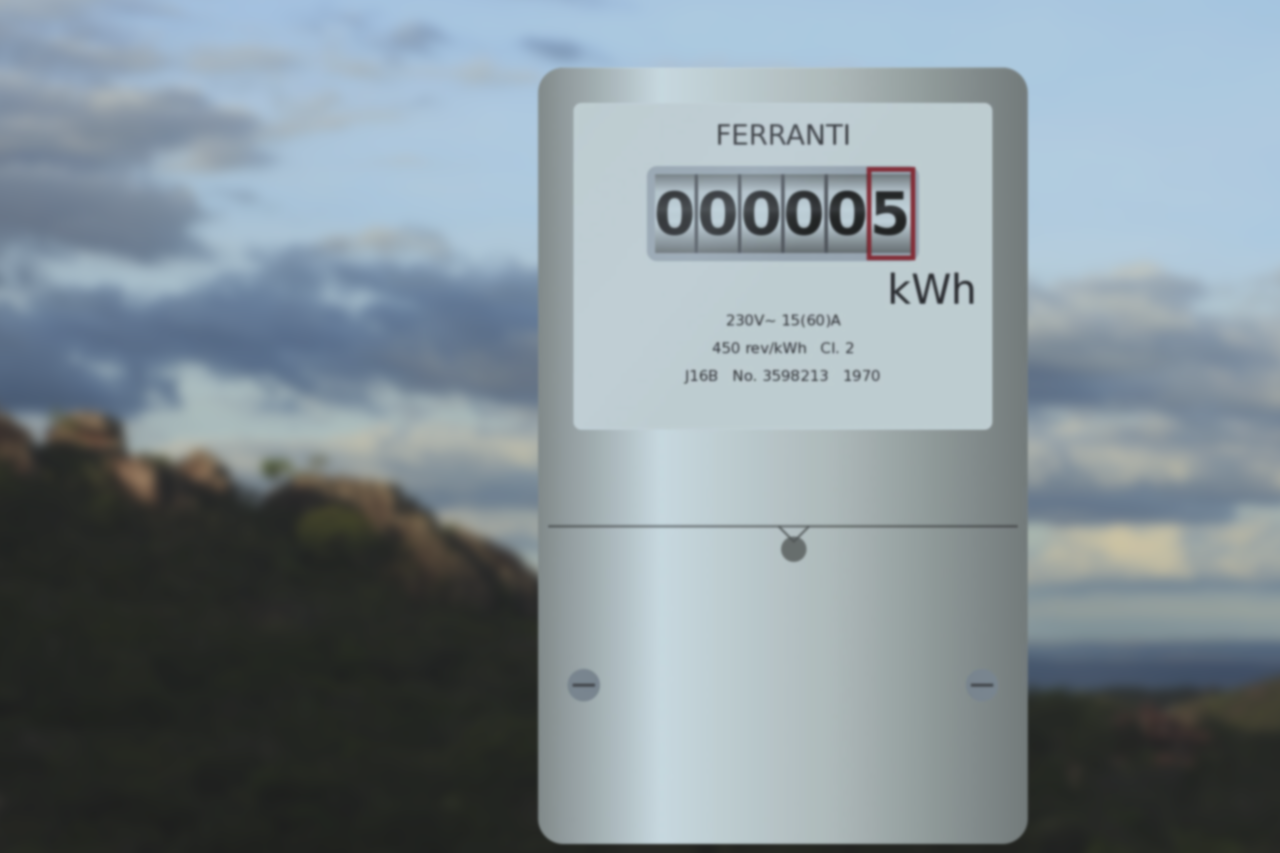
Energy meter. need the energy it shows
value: 0.5 kWh
